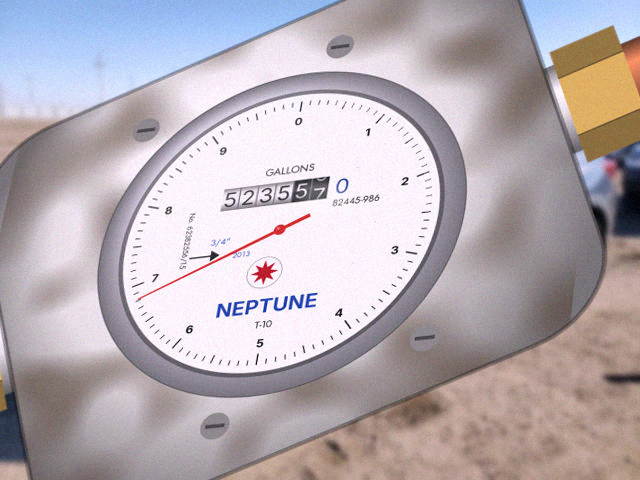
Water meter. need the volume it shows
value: 5235566.8 gal
